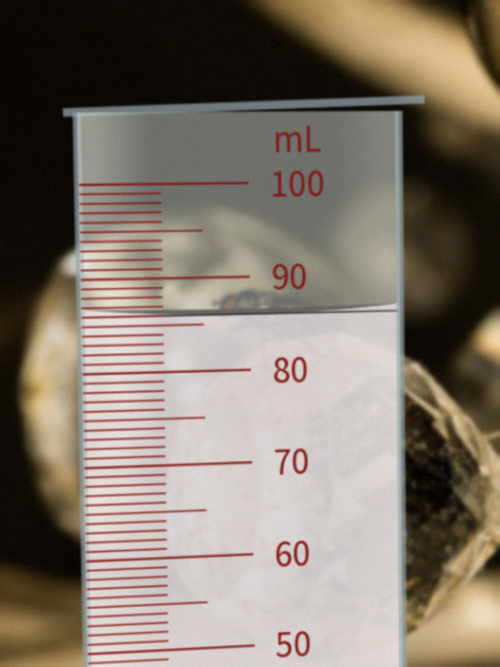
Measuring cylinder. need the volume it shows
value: 86 mL
